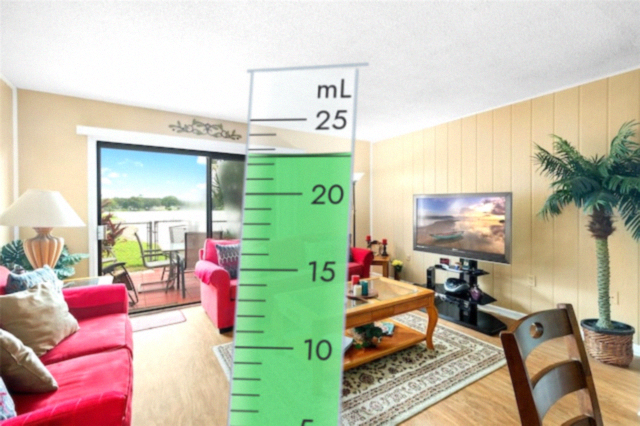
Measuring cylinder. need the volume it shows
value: 22.5 mL
